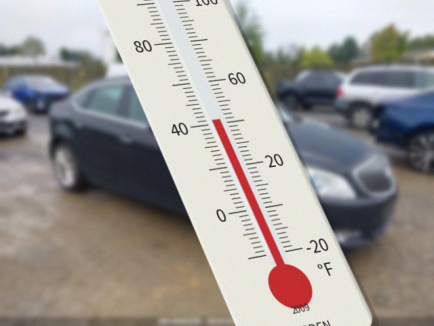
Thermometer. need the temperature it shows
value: 42 °F
